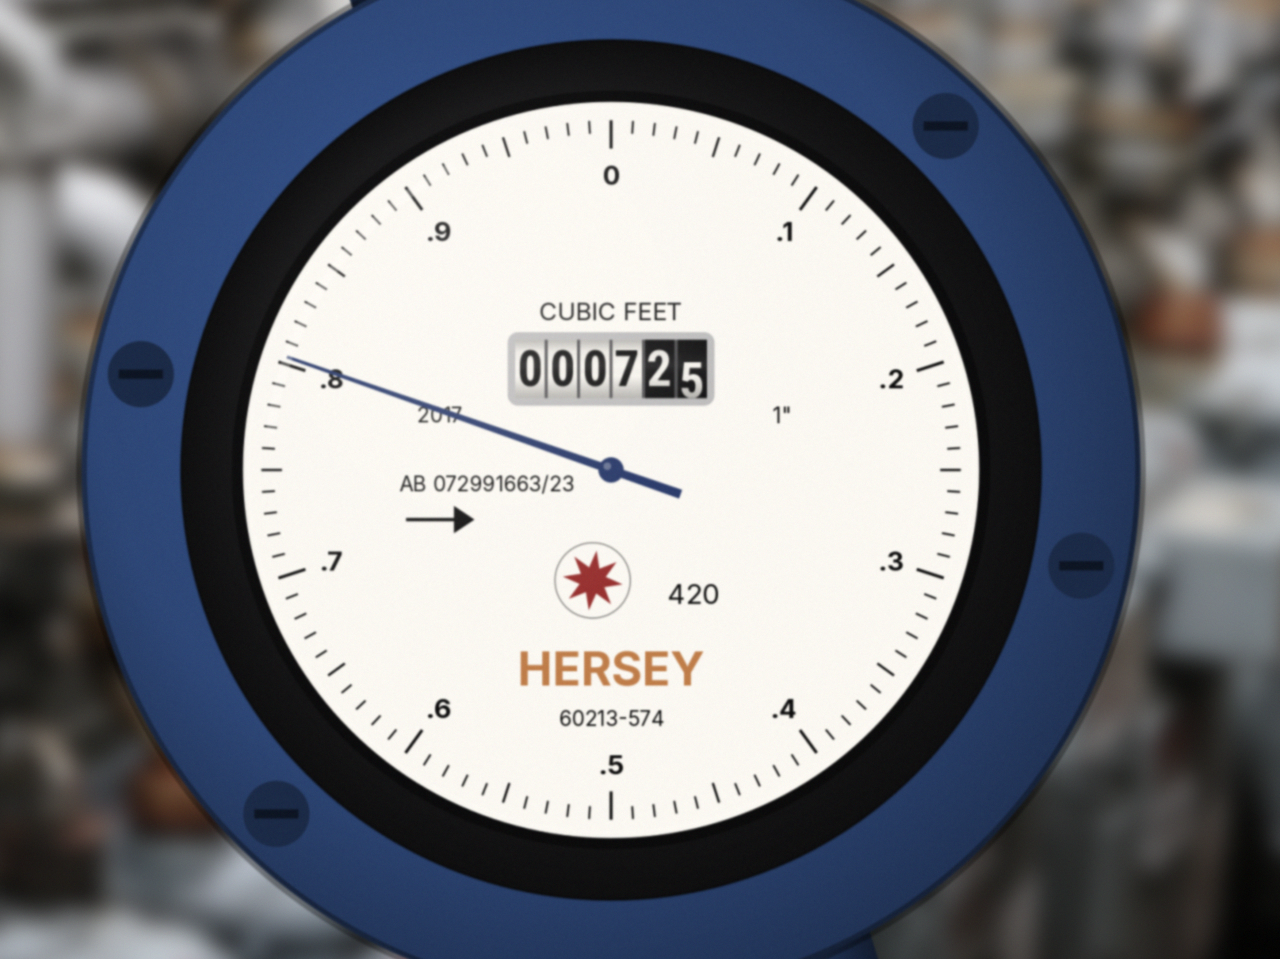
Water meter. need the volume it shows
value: 724.80 ft³
